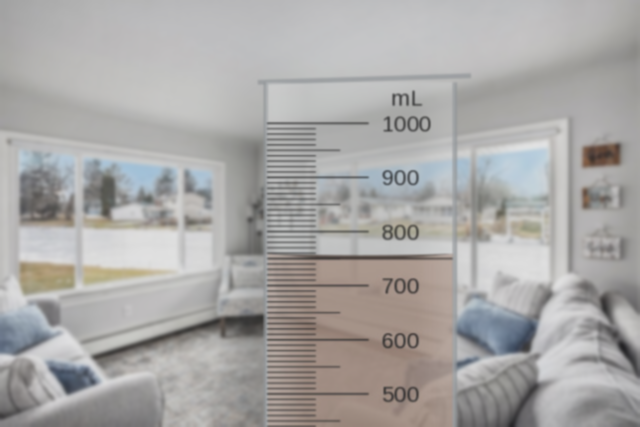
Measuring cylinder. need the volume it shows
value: 750 mL
